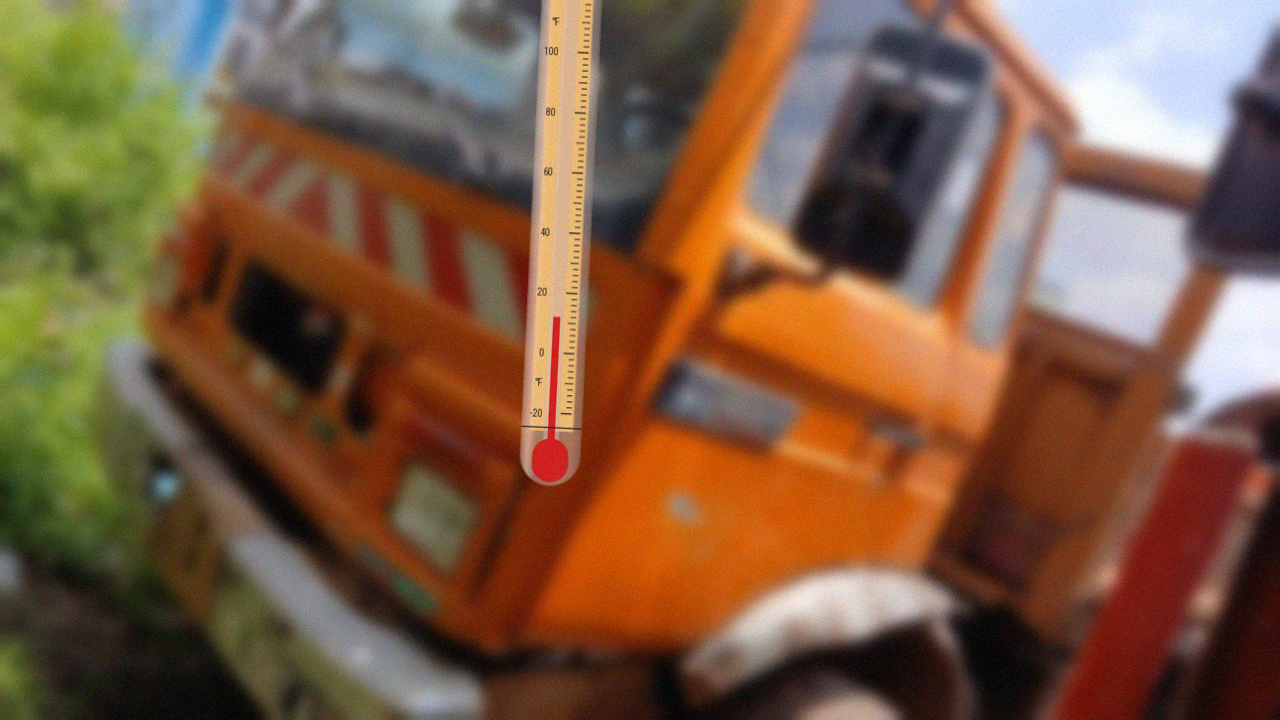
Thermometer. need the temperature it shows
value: 12 °F
